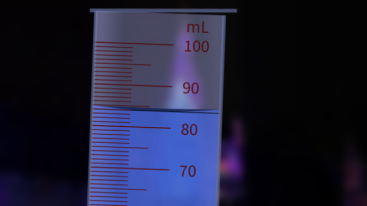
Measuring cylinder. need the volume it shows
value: 84 mL
